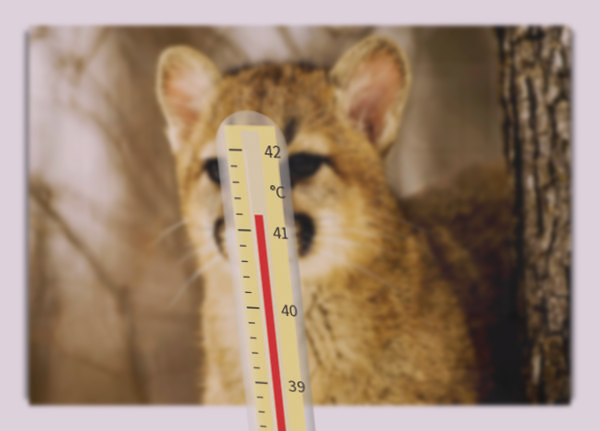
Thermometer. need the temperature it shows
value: 41.2 °C
